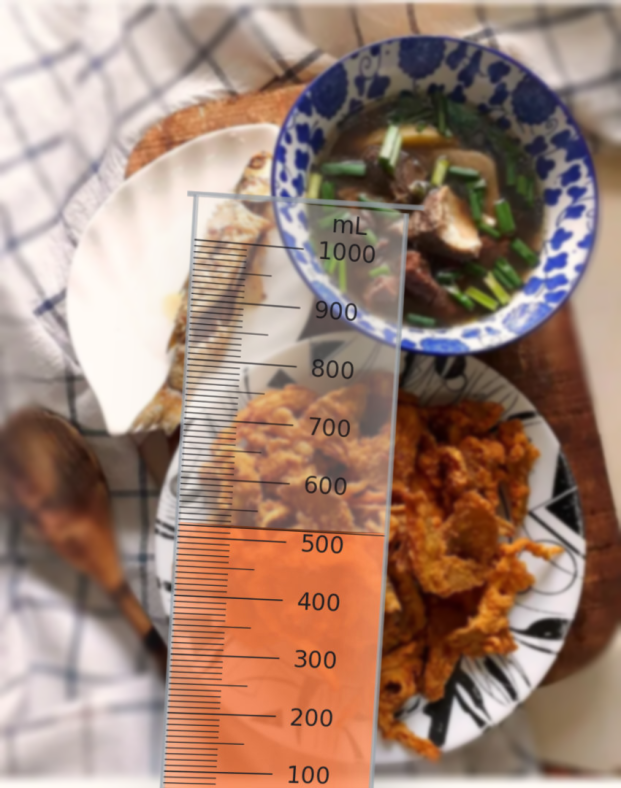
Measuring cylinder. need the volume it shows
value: 520 mL
